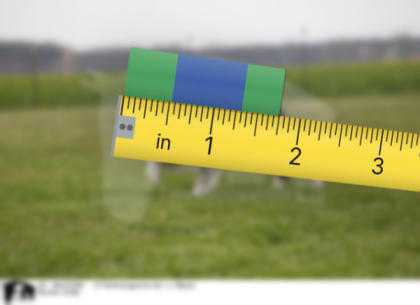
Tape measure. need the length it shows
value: 1.75 in
